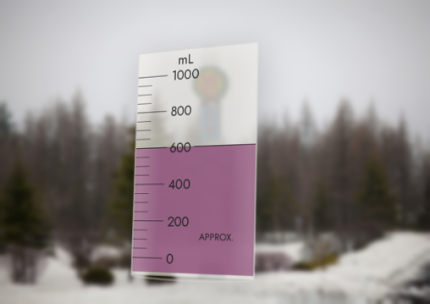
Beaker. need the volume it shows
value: 600 mL
